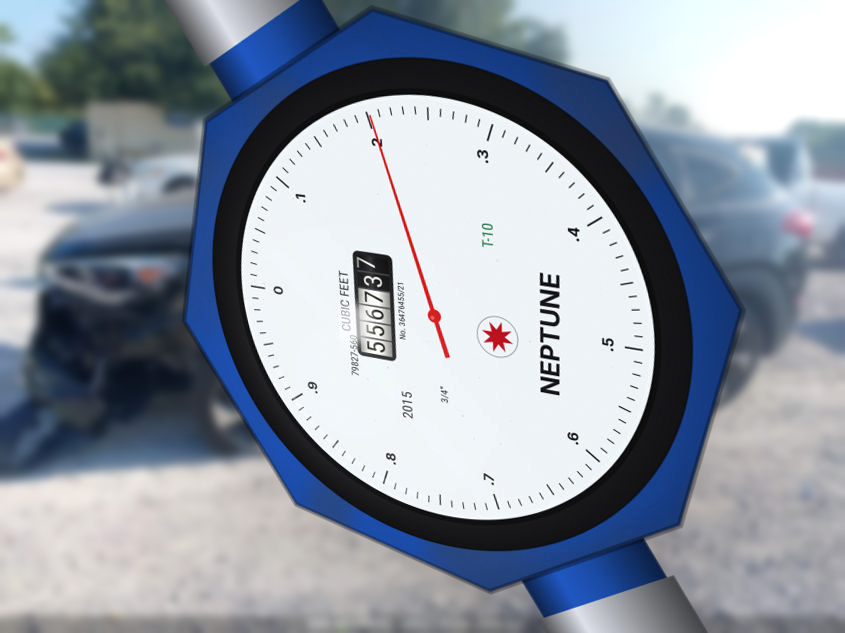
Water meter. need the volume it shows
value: 556737.20 ft³
